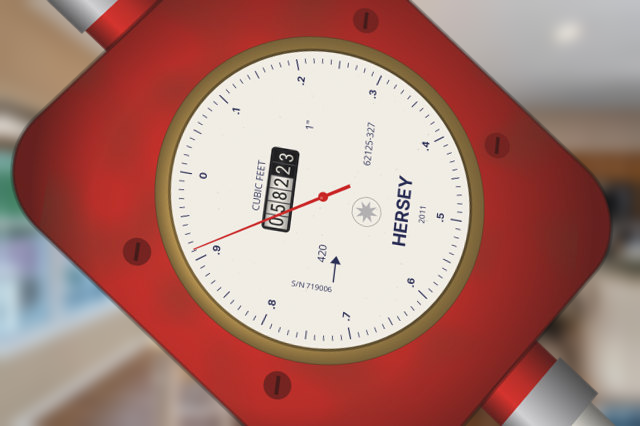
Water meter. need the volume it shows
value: 58222.91 ft³
